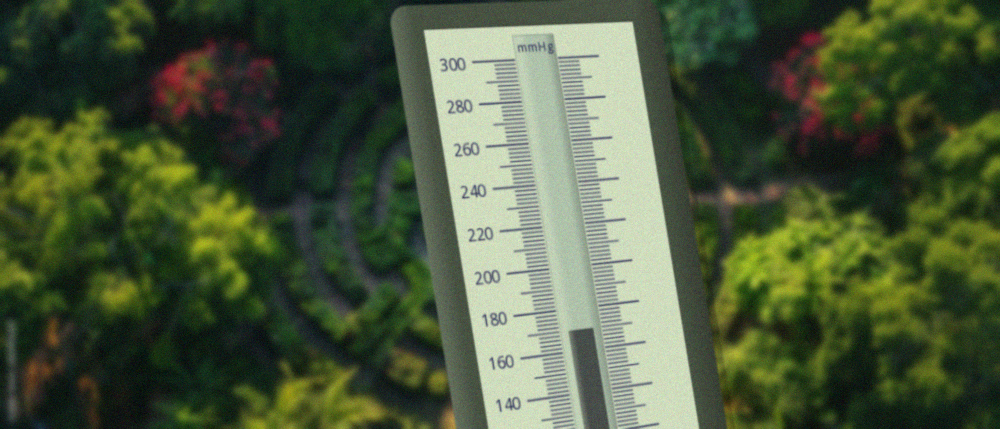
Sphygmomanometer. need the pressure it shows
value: 170 mmHg
